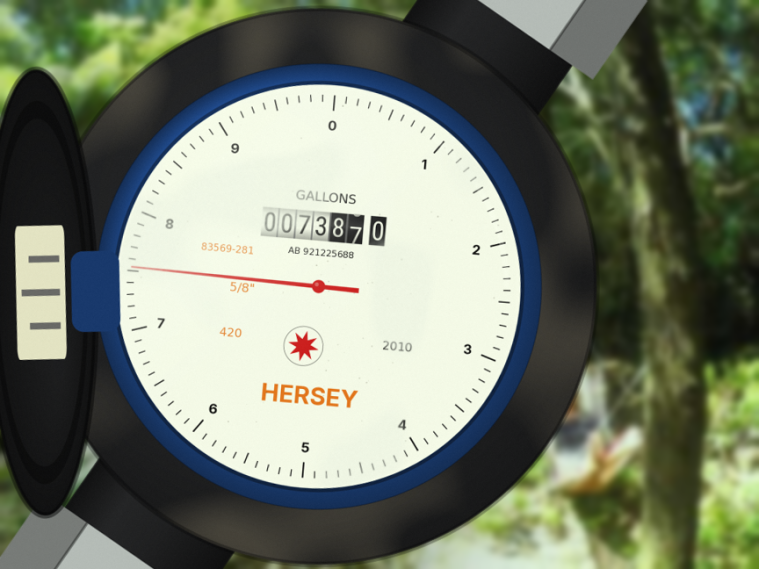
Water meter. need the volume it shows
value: 73867.5 gal
